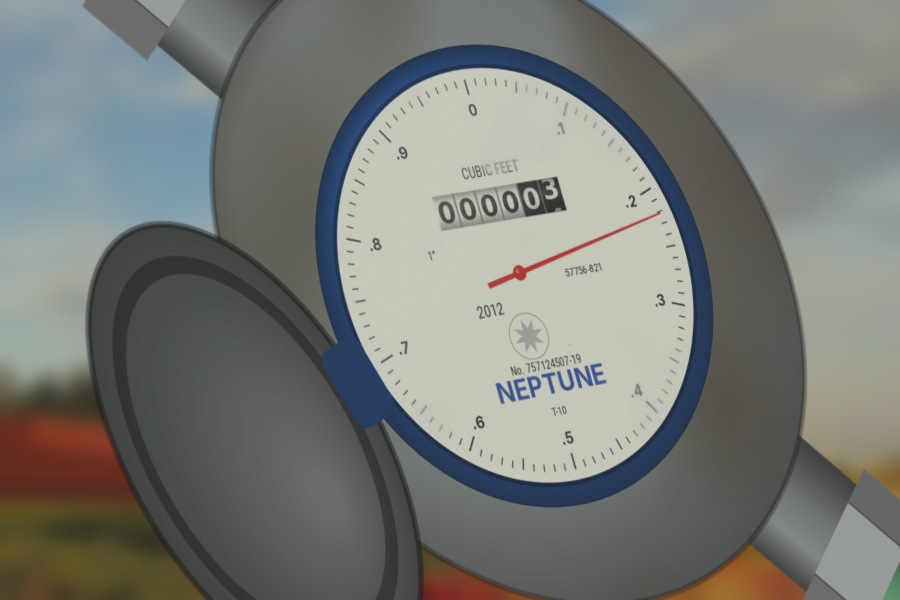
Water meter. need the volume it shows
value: 3.22 ft³
